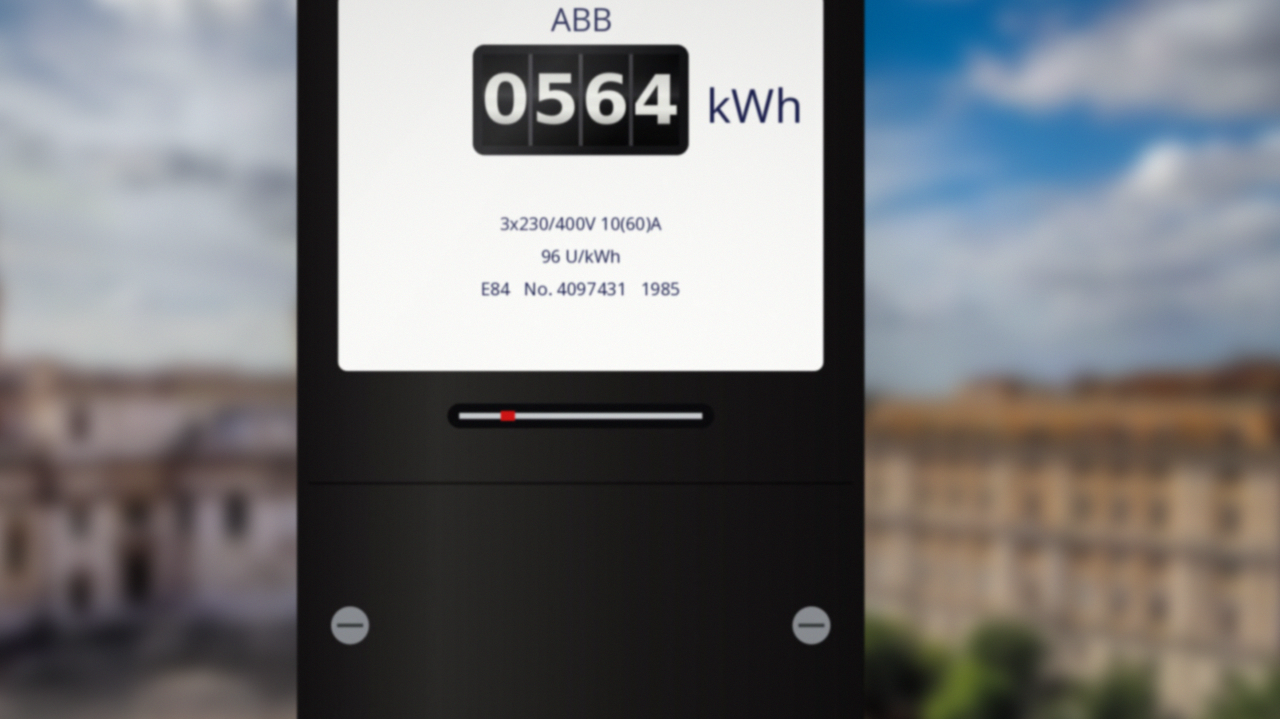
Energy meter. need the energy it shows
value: 564 kWh
